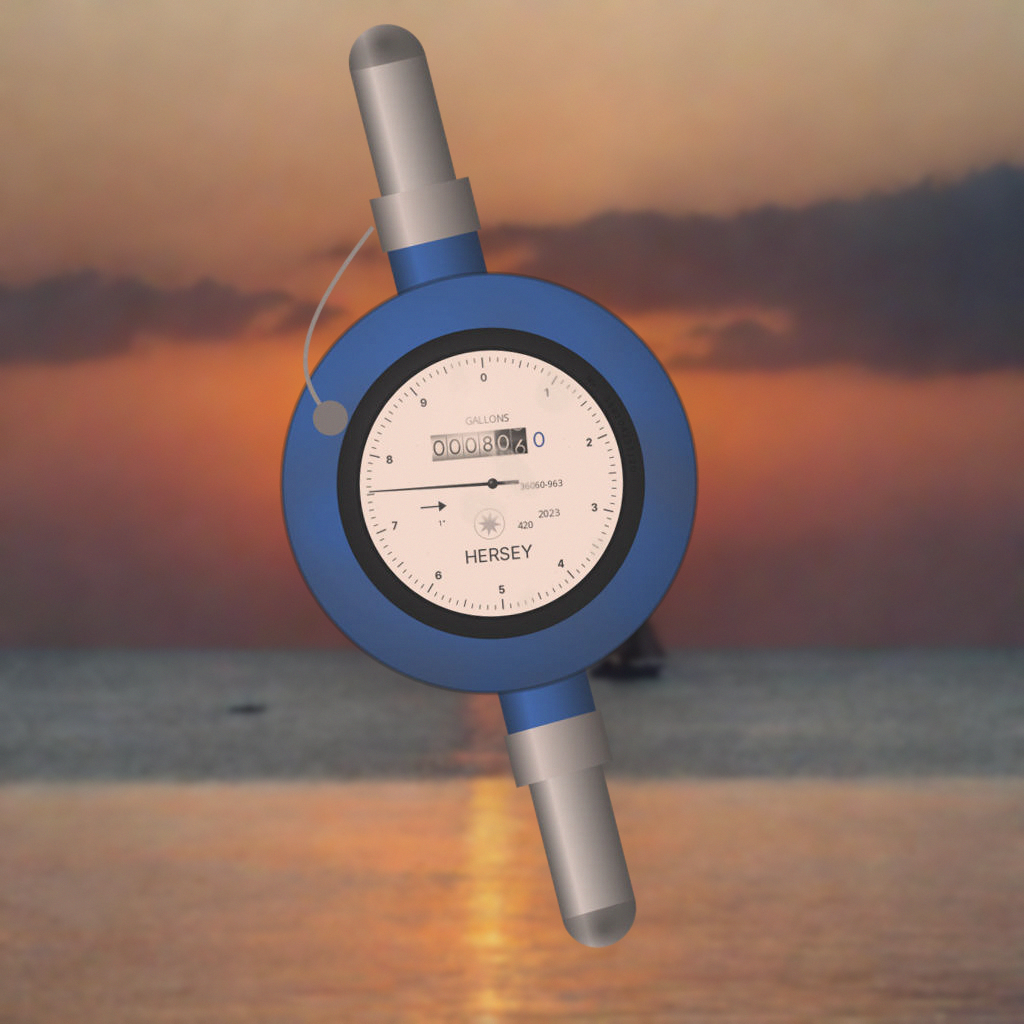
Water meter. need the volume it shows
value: 8057.5 gal
